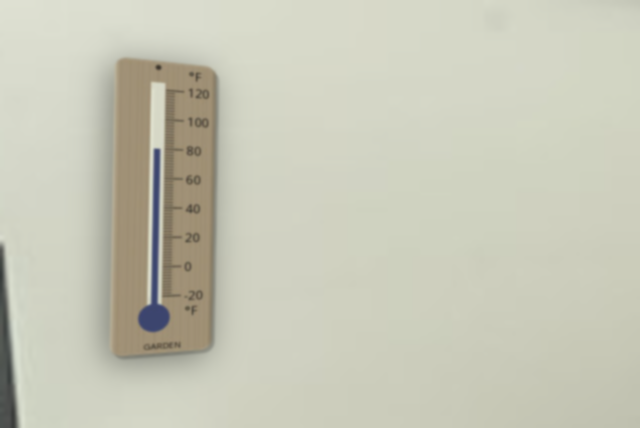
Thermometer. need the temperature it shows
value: 80 °F
